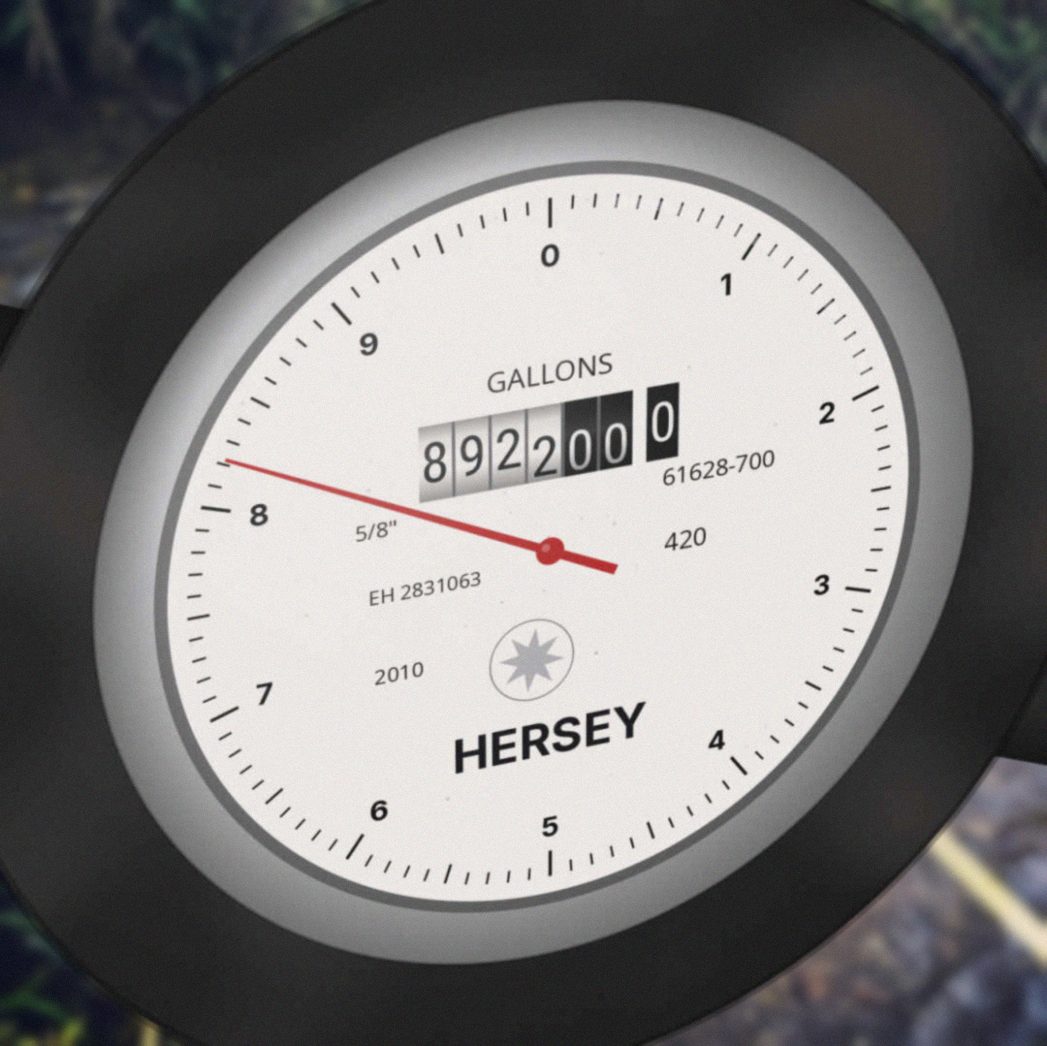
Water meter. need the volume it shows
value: 8921998.2 gal
